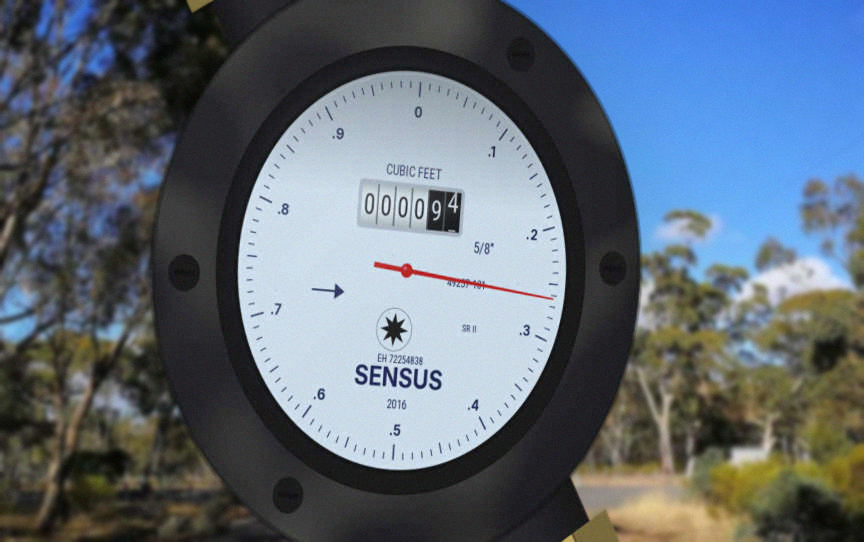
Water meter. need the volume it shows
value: 94.26 ft³
